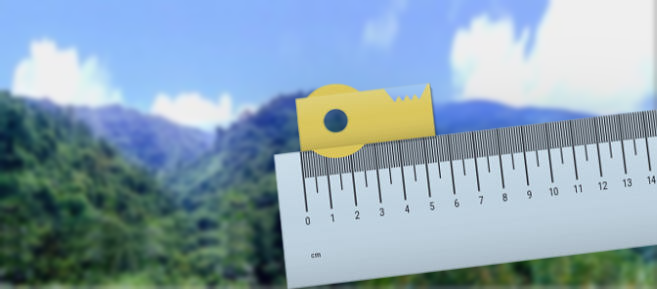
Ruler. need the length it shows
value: 5.5 cm
